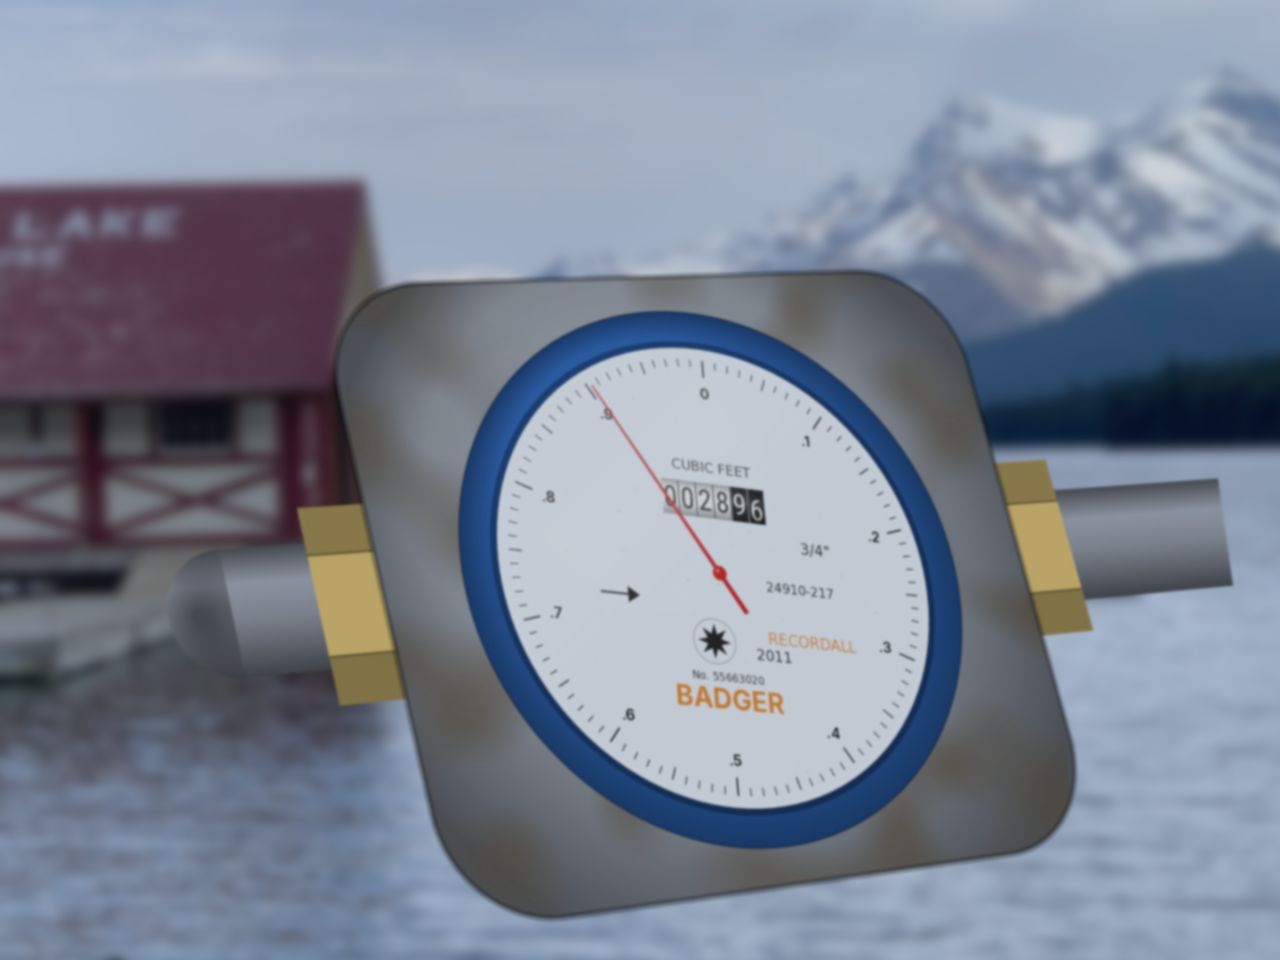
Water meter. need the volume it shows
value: 2895.90 ft³
